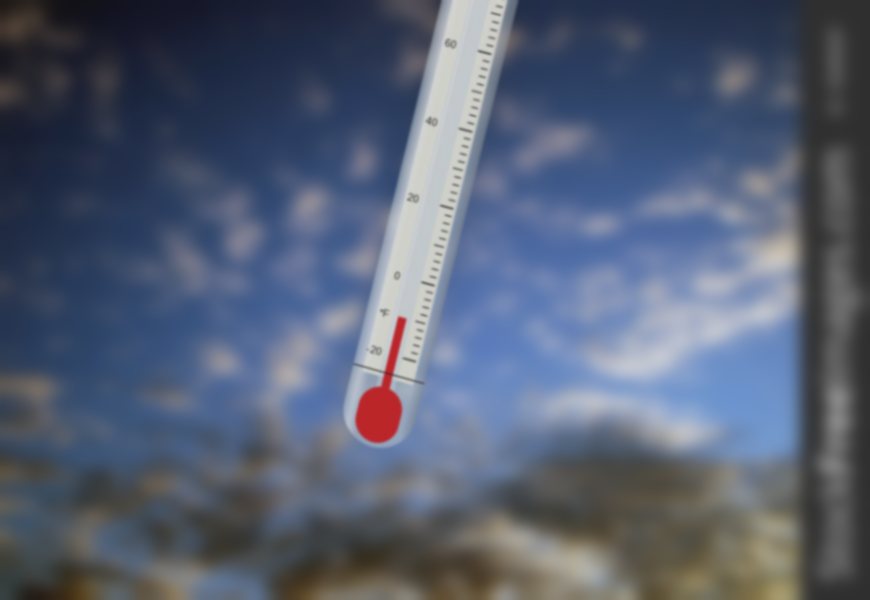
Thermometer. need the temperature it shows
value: -10 °F
